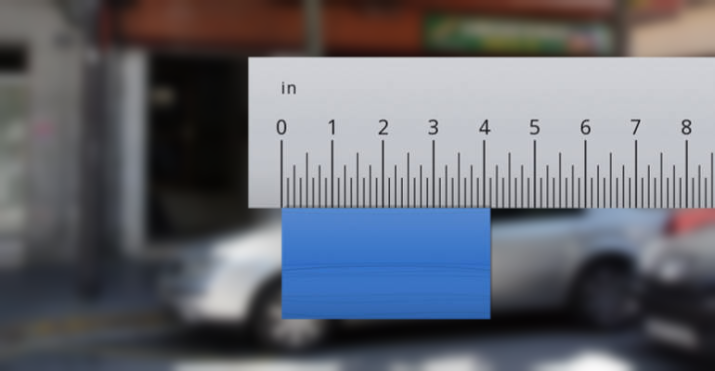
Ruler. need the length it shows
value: 4.125 in
